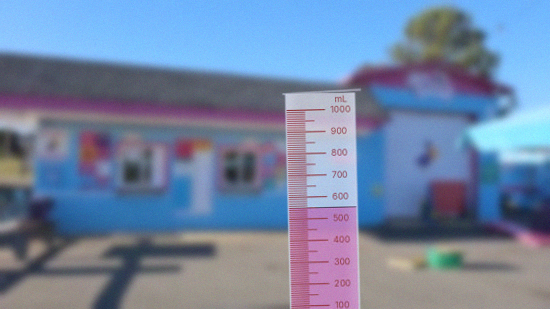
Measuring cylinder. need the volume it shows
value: 550 mL
